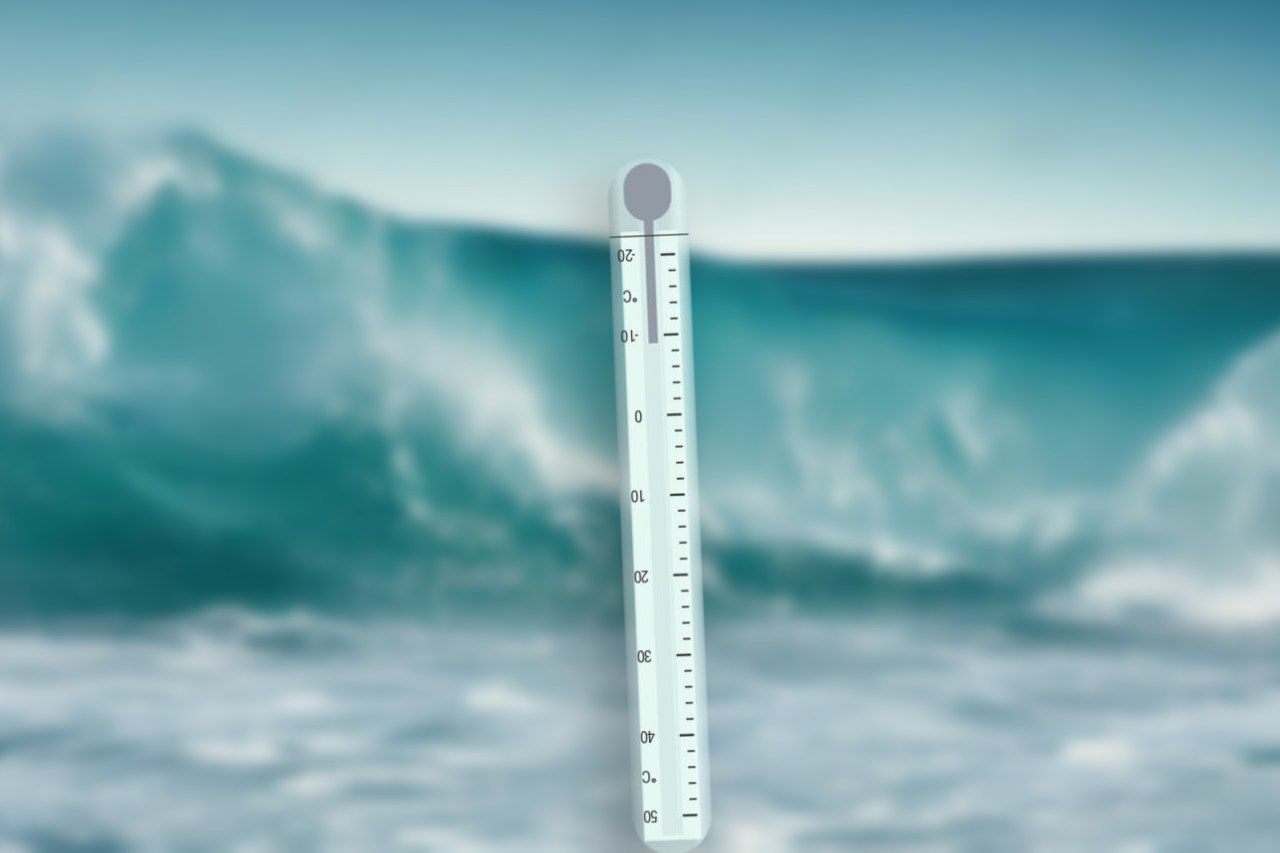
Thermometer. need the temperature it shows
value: -9 °C
